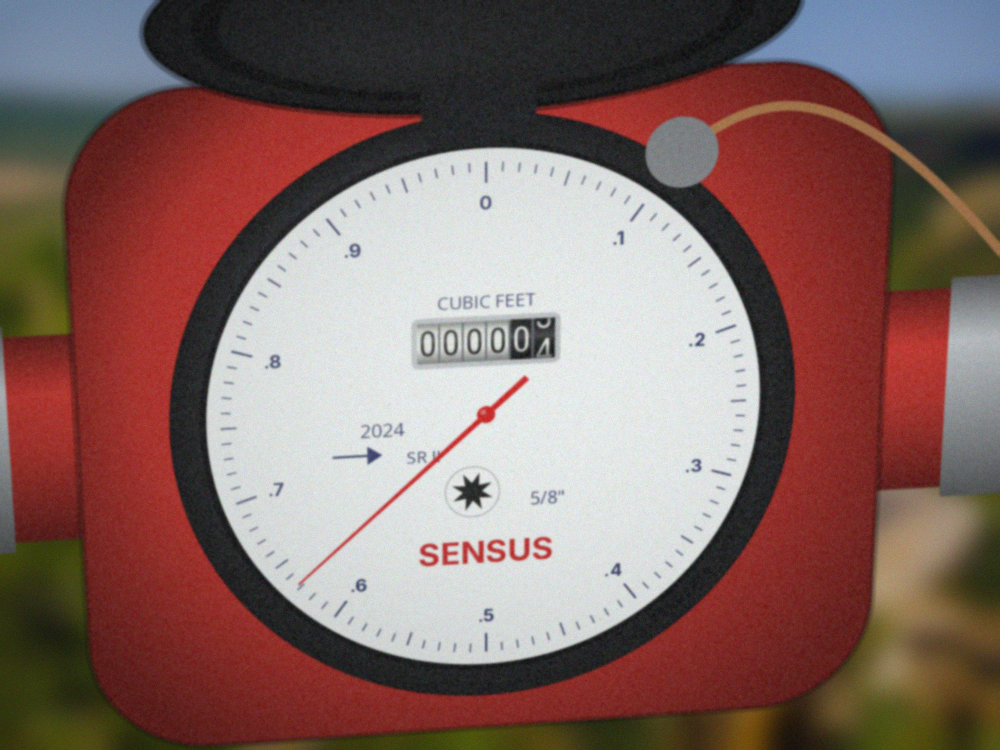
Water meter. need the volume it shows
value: 3.63 ft³
